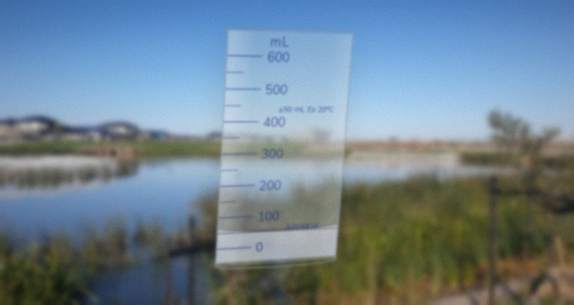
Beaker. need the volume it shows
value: 50 mL
